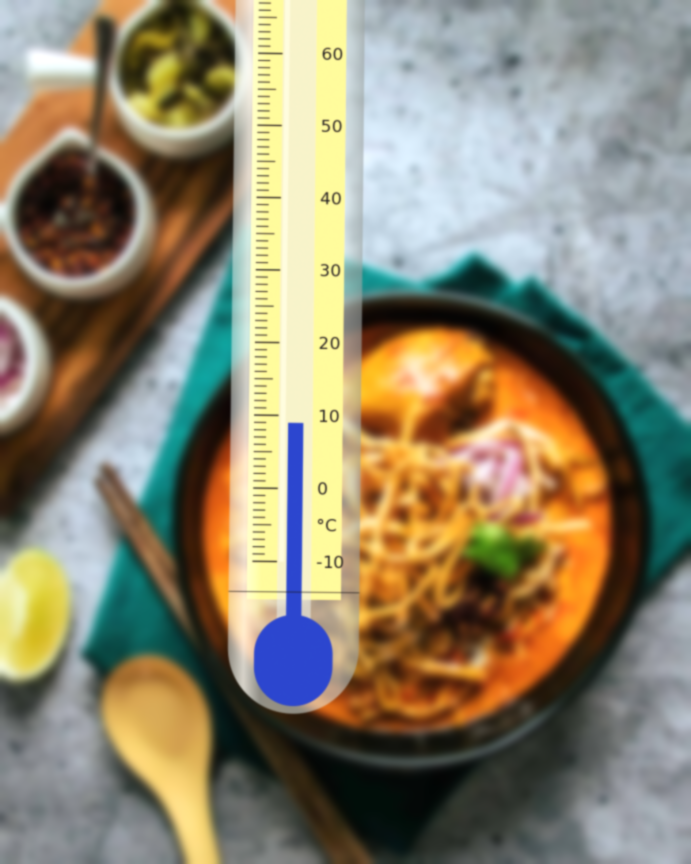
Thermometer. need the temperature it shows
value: 9 °C
